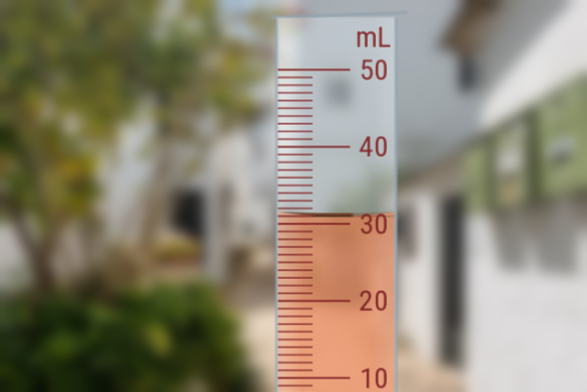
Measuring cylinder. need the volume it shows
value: 31 mL
